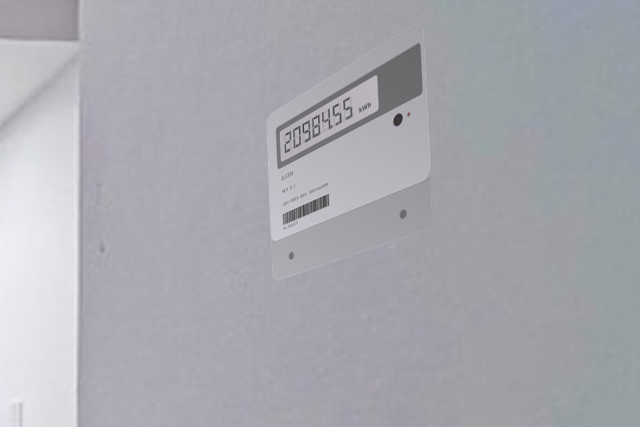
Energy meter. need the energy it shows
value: 20984.55 kWh
